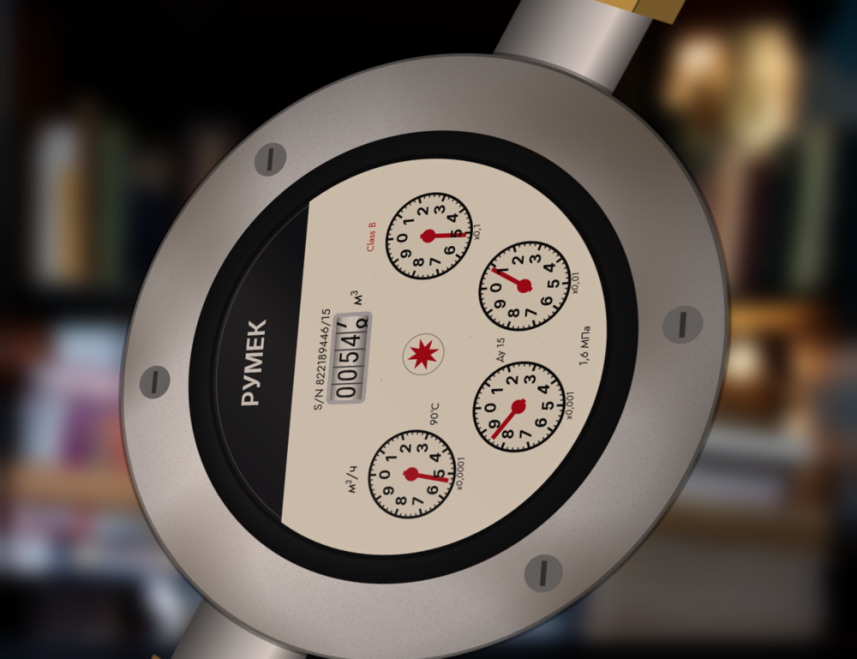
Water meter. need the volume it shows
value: 547.5085 m³
